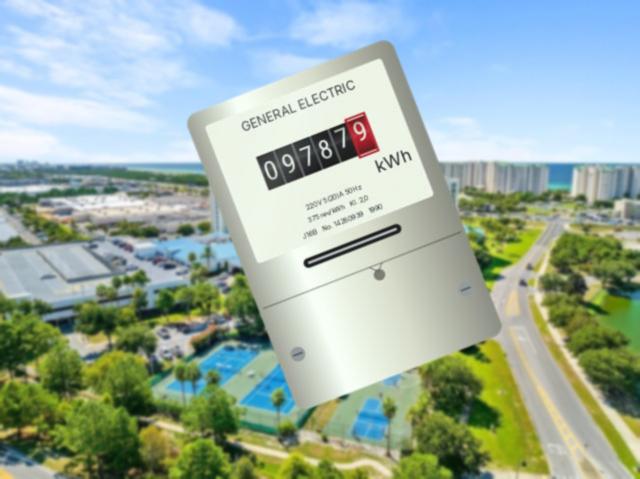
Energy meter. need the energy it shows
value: 9787.9 kWh
